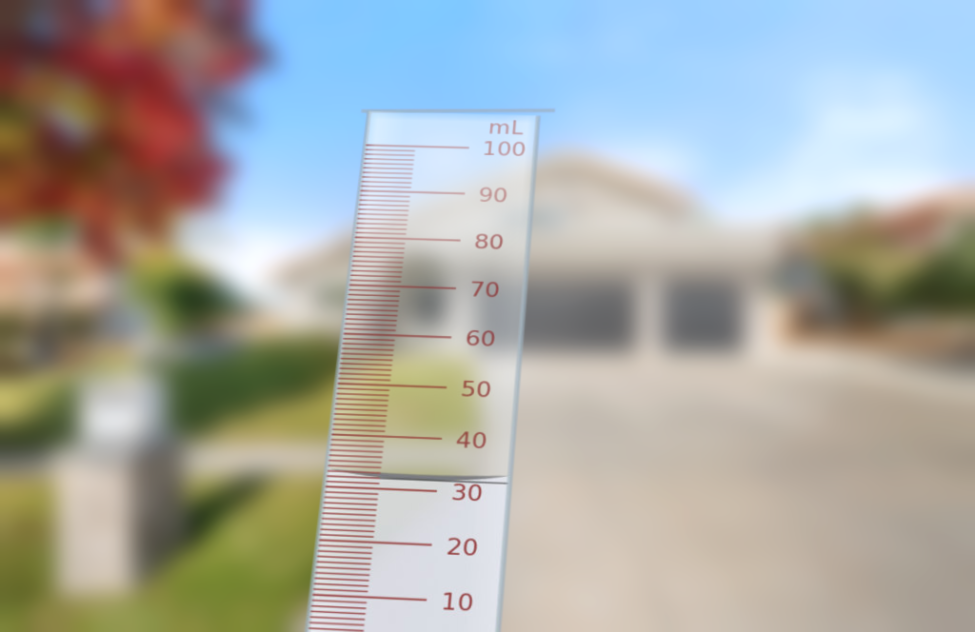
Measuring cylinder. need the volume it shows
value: 32 mL
